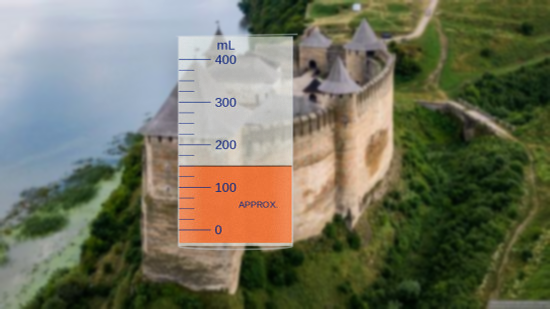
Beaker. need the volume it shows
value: 150 mL
